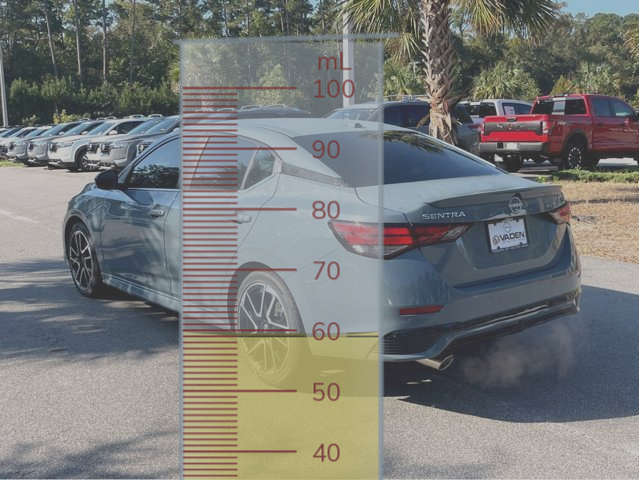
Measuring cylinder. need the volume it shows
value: 59 mL
